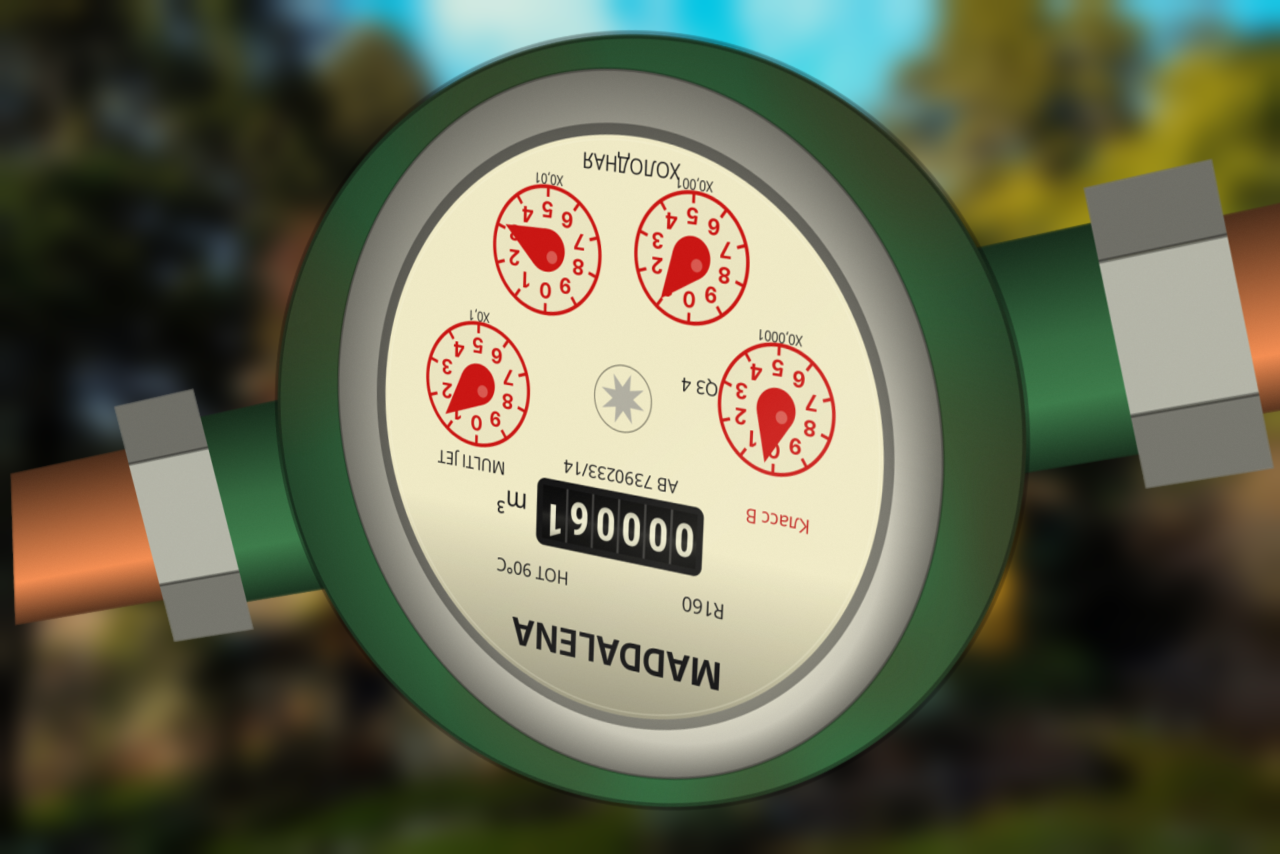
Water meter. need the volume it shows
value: 61.1310 m³
